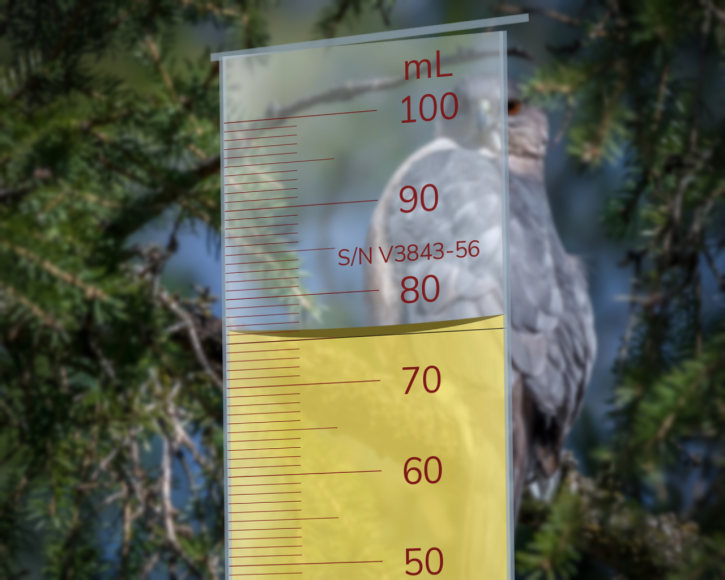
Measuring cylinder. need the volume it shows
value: 75 mL
